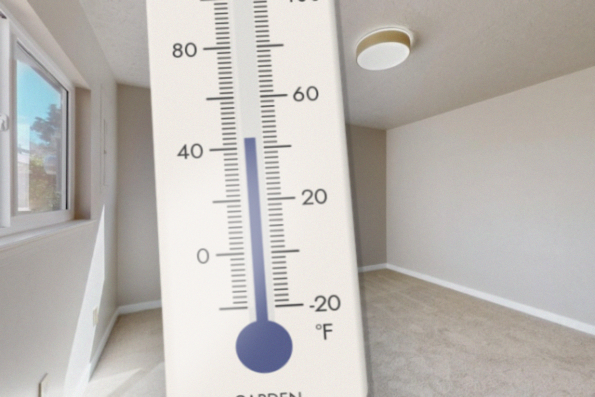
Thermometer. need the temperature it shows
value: 44 °F
